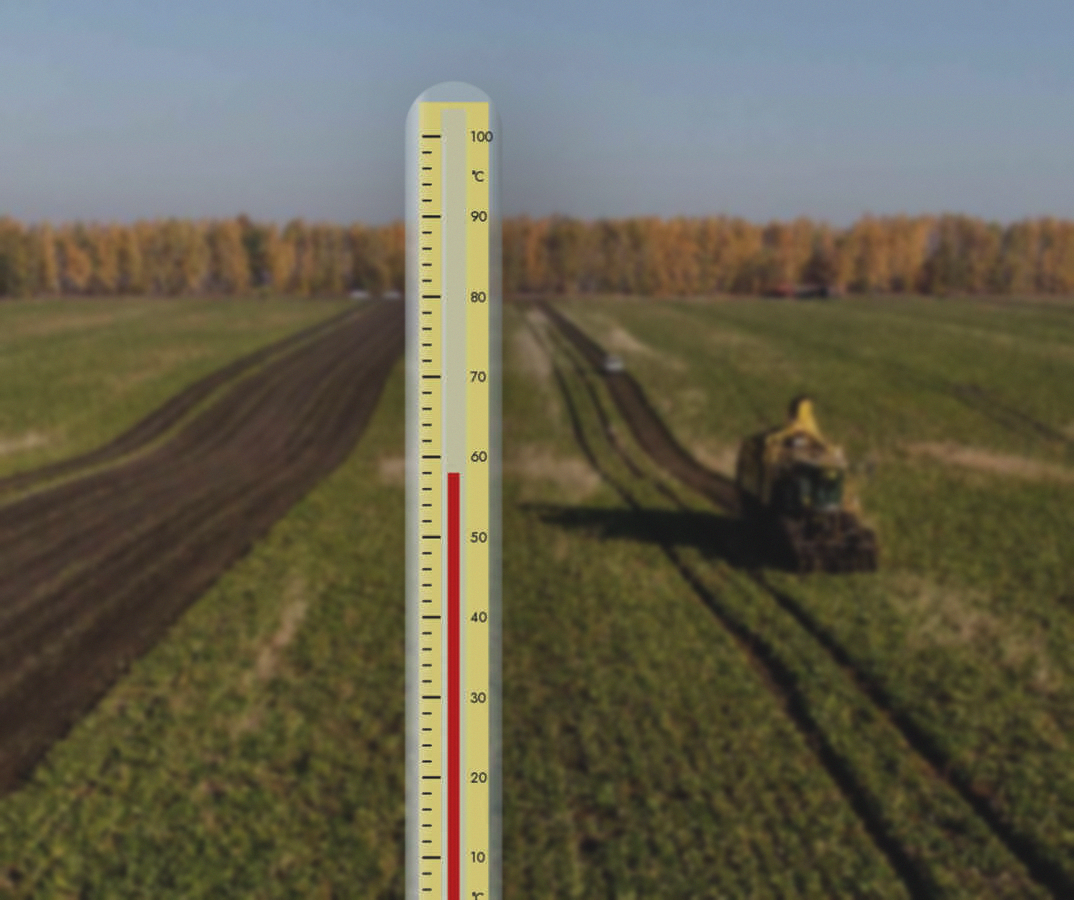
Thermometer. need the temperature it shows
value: 58 °C
